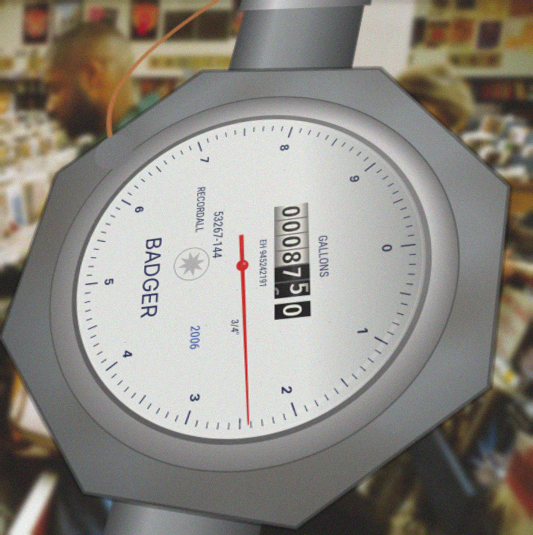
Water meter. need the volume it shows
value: 8752.4 gal
